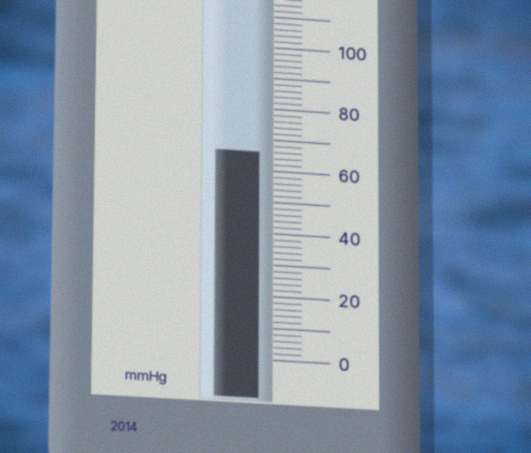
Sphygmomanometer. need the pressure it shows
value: 66 mmHg
